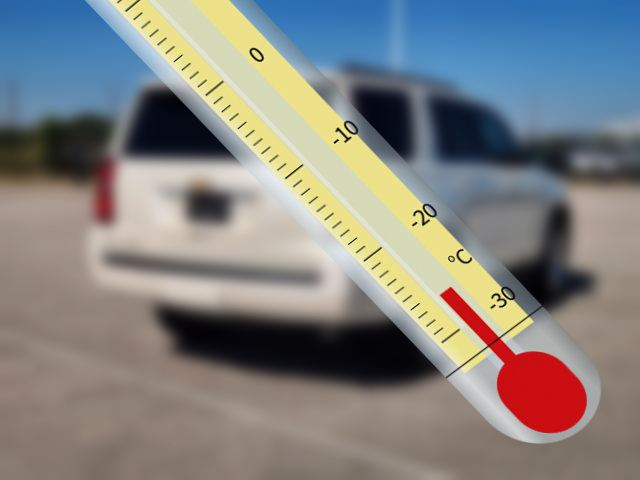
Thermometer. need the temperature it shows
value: -26.5 °C
